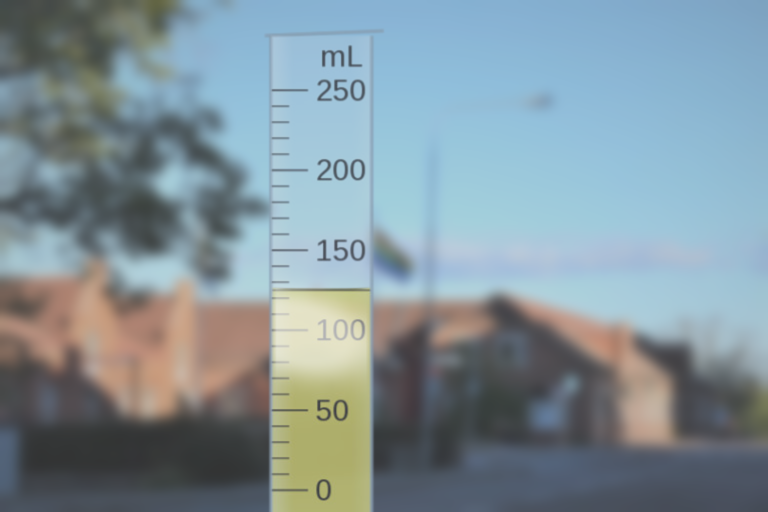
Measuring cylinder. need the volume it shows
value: 125 mL
